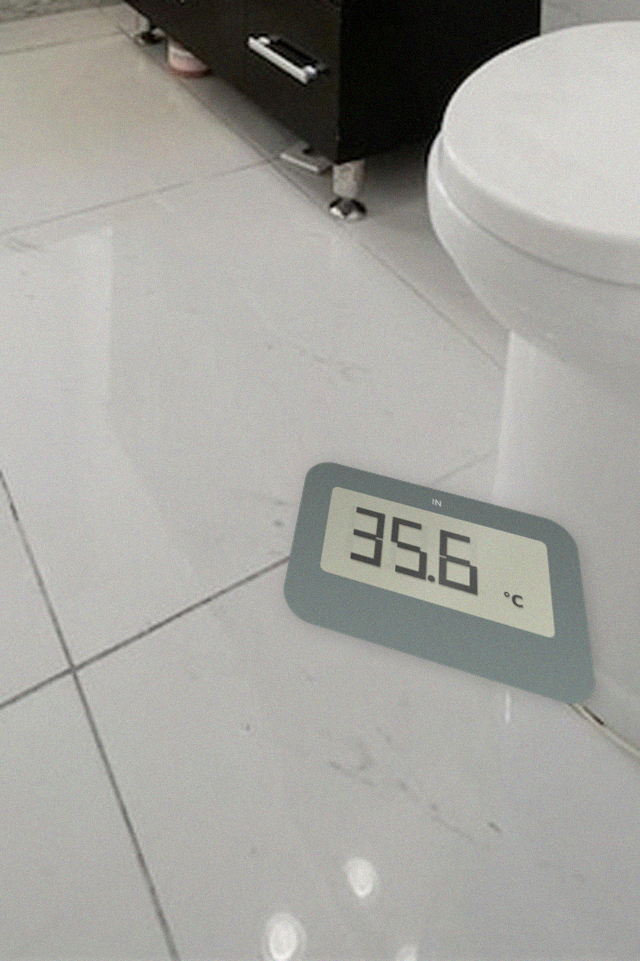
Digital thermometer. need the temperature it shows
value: 35.6 °C
